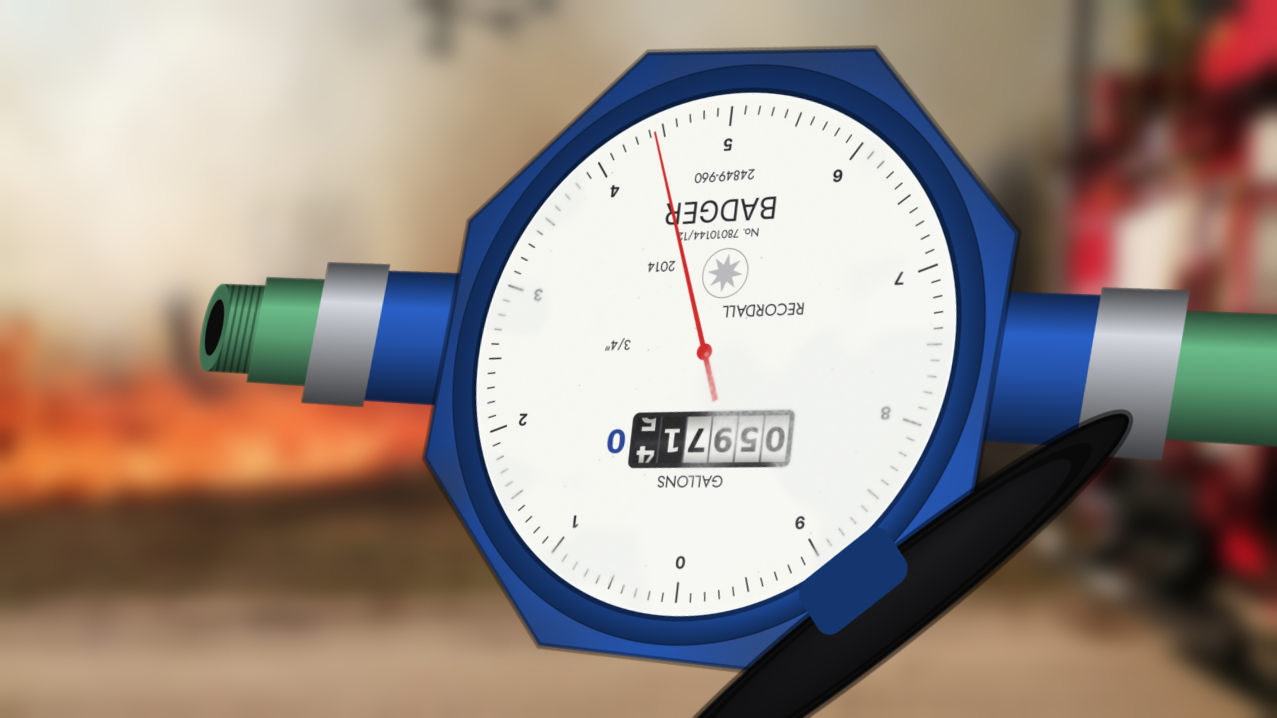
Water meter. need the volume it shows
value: 597144.4 gal
